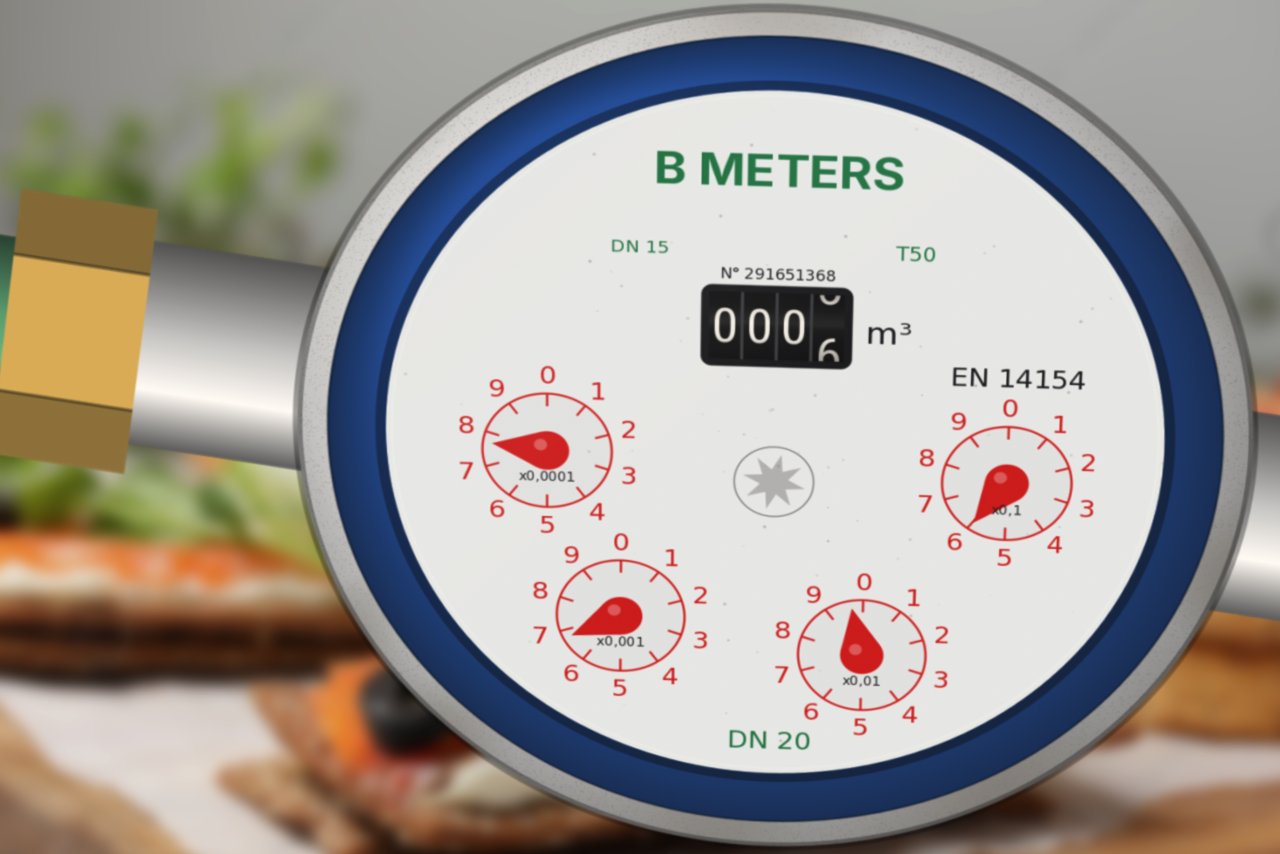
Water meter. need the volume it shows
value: 5.5967 m³
